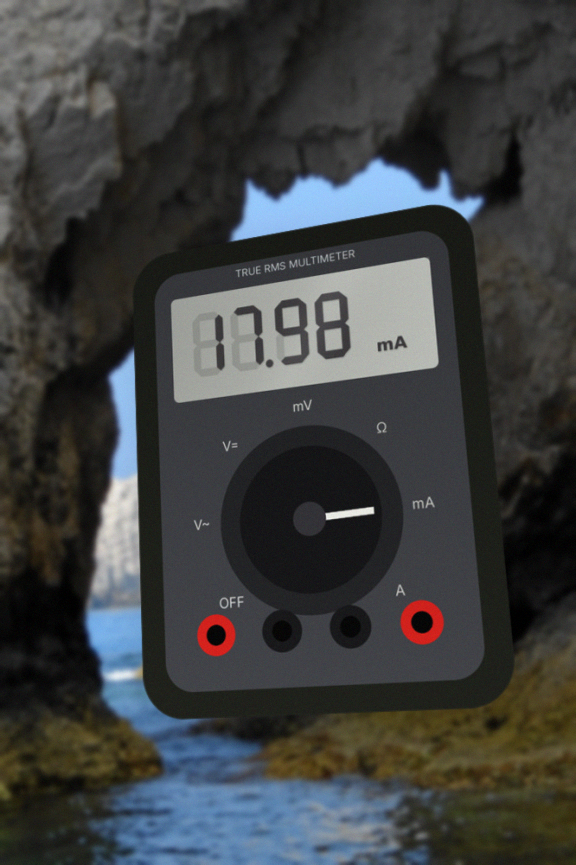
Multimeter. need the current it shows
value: 17.98 mA
